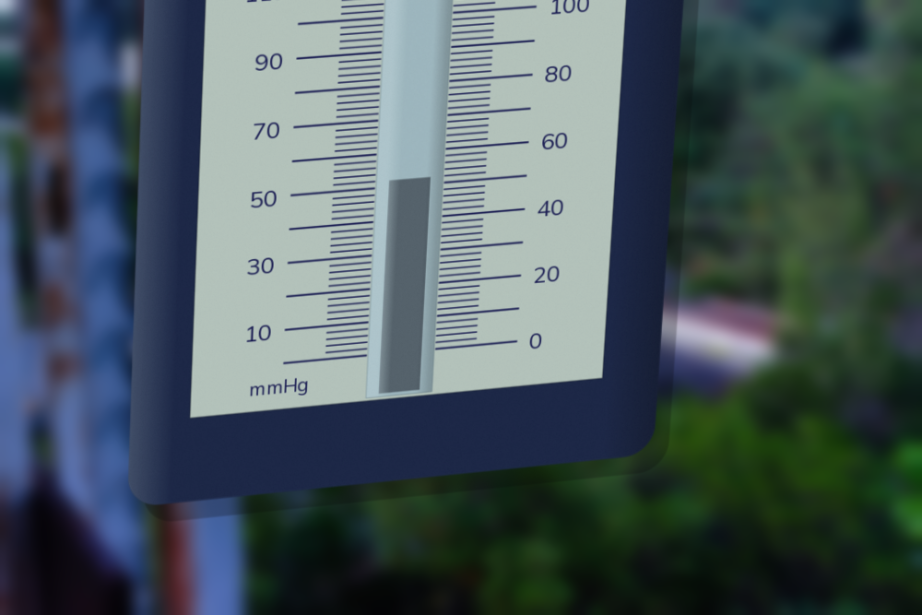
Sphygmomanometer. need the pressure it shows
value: 52 mmHg
